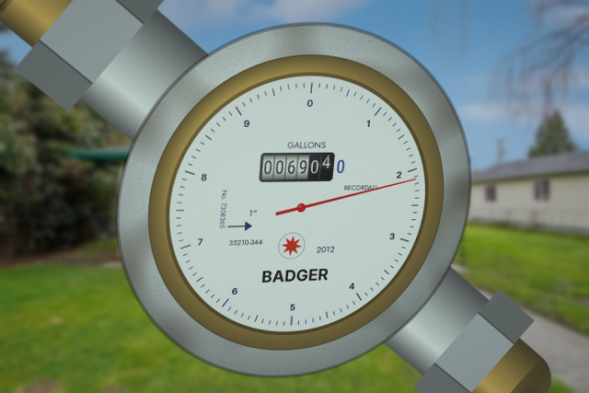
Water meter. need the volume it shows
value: 69042.1 gal
